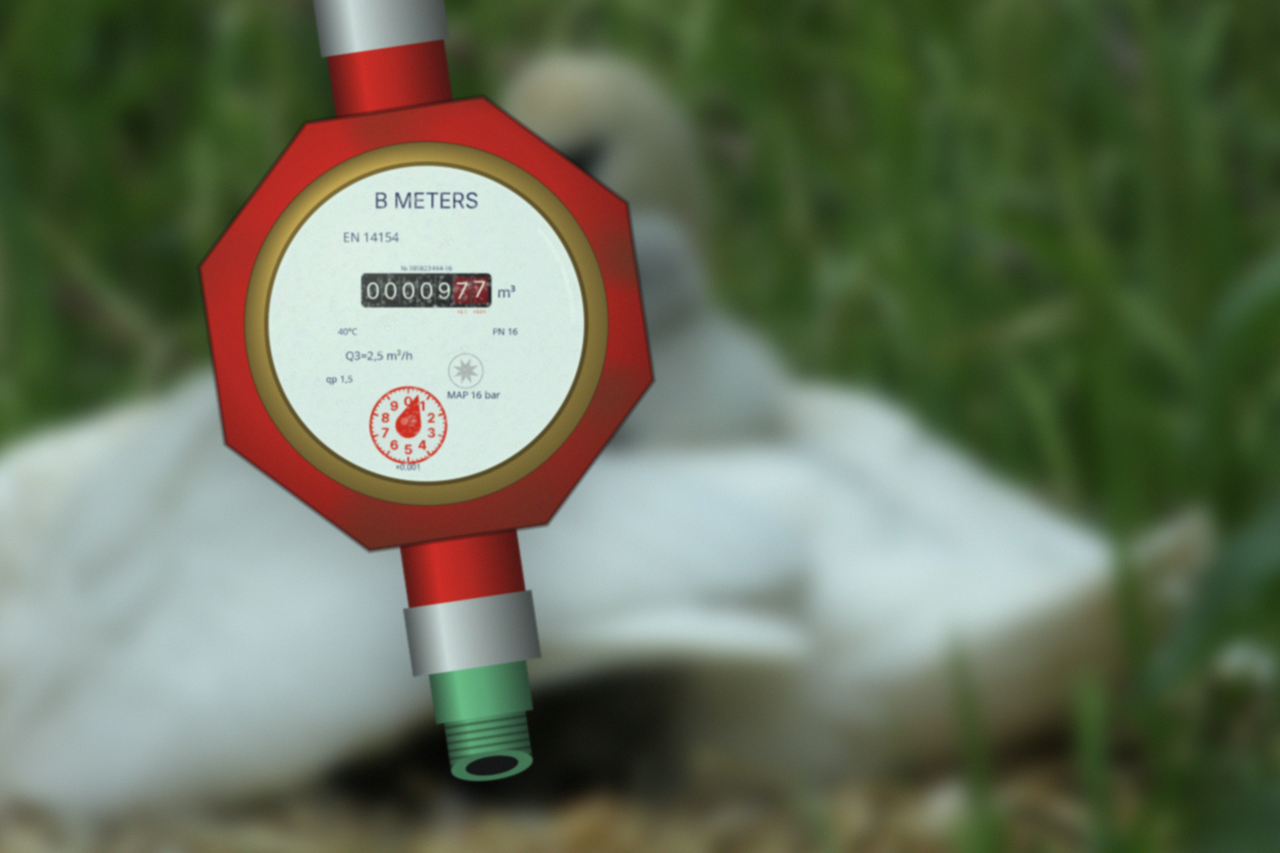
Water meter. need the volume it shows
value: 9.770 m³
